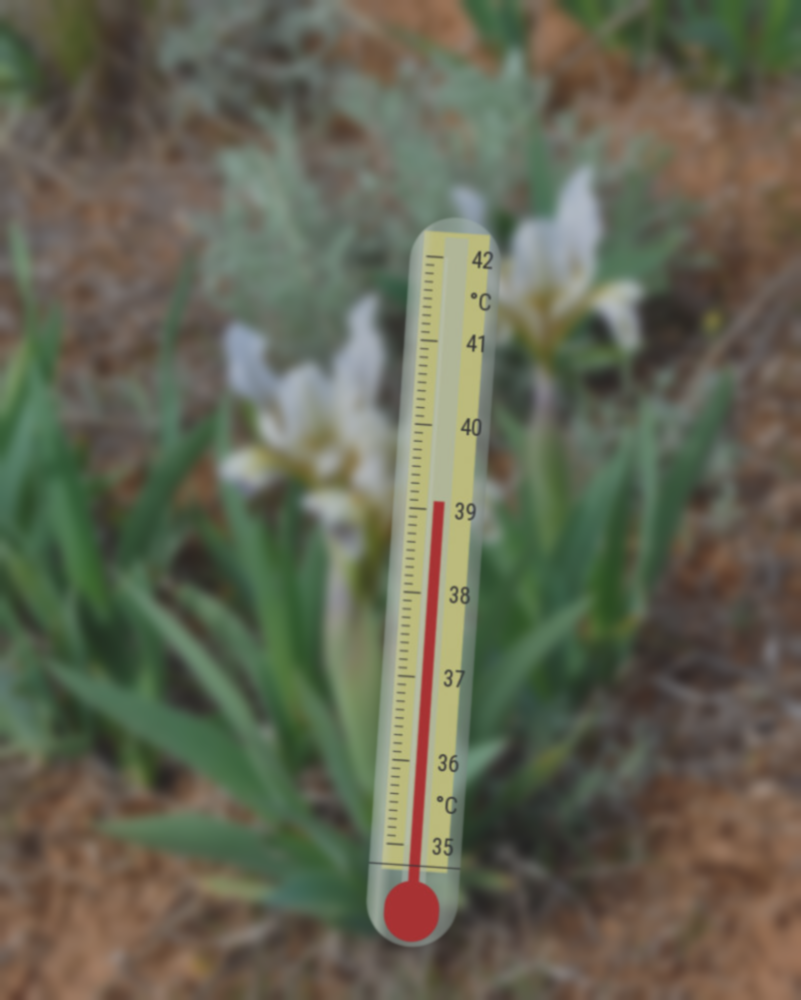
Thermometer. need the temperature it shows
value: 39.1 °C
